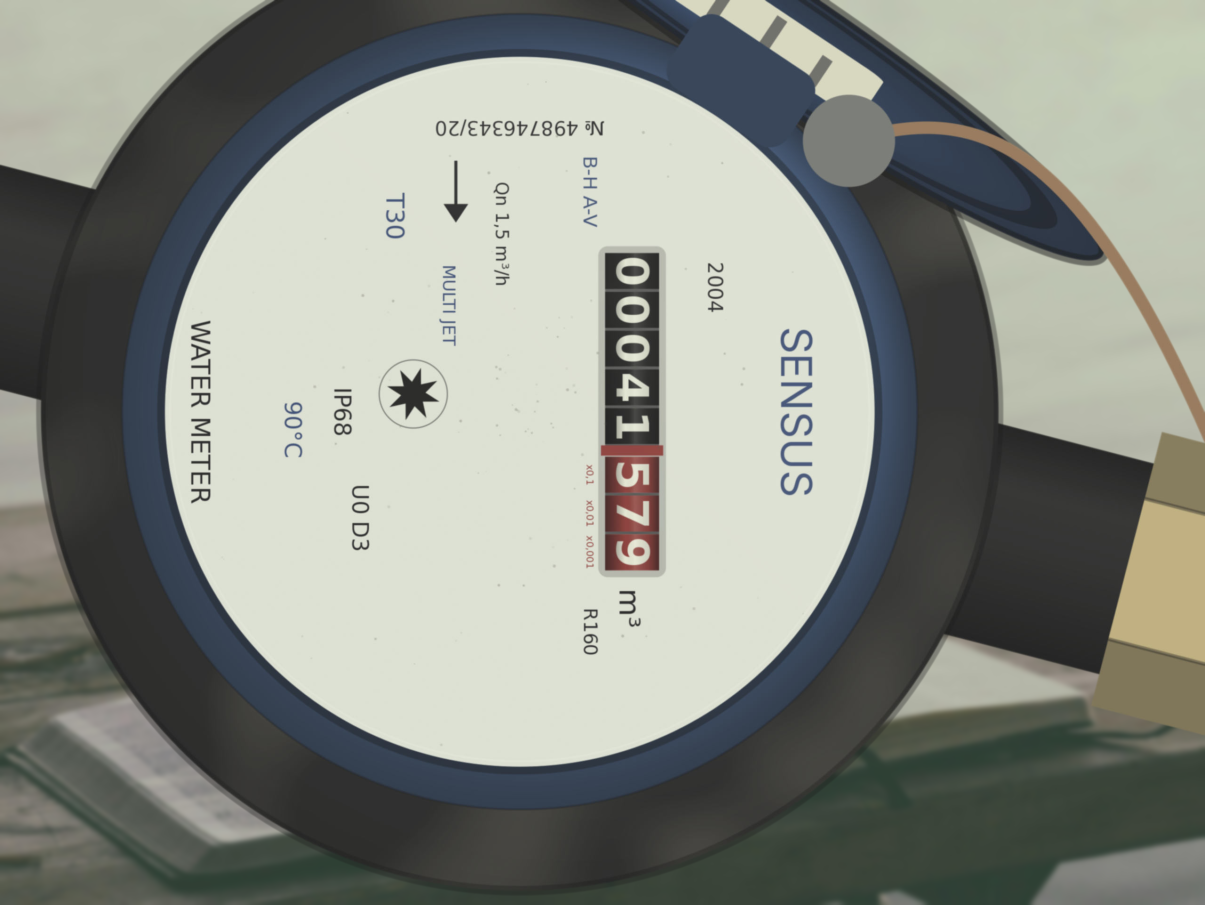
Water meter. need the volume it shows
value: 41.579 m³
